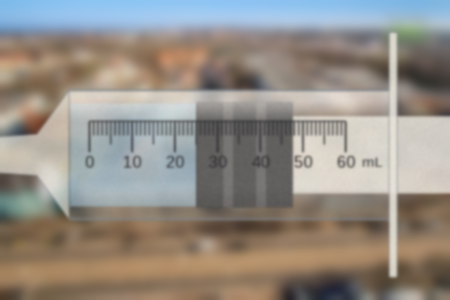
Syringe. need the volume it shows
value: 25 mL
